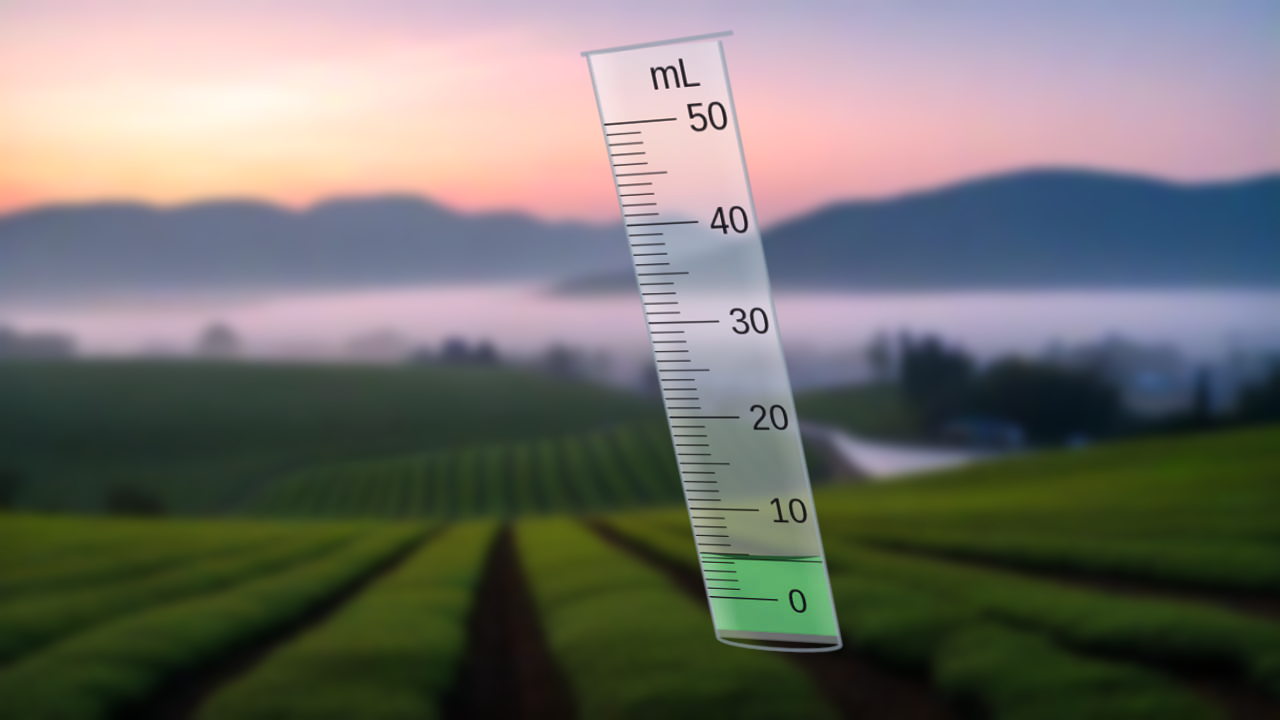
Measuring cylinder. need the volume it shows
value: 4.5 mL
